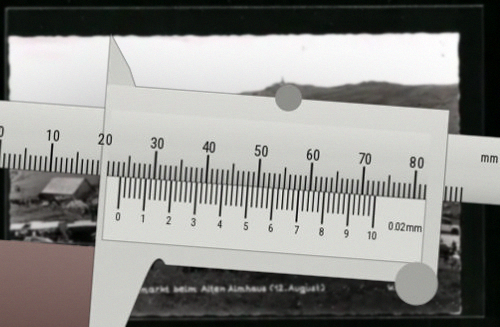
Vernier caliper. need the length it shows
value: 23.5 mm
